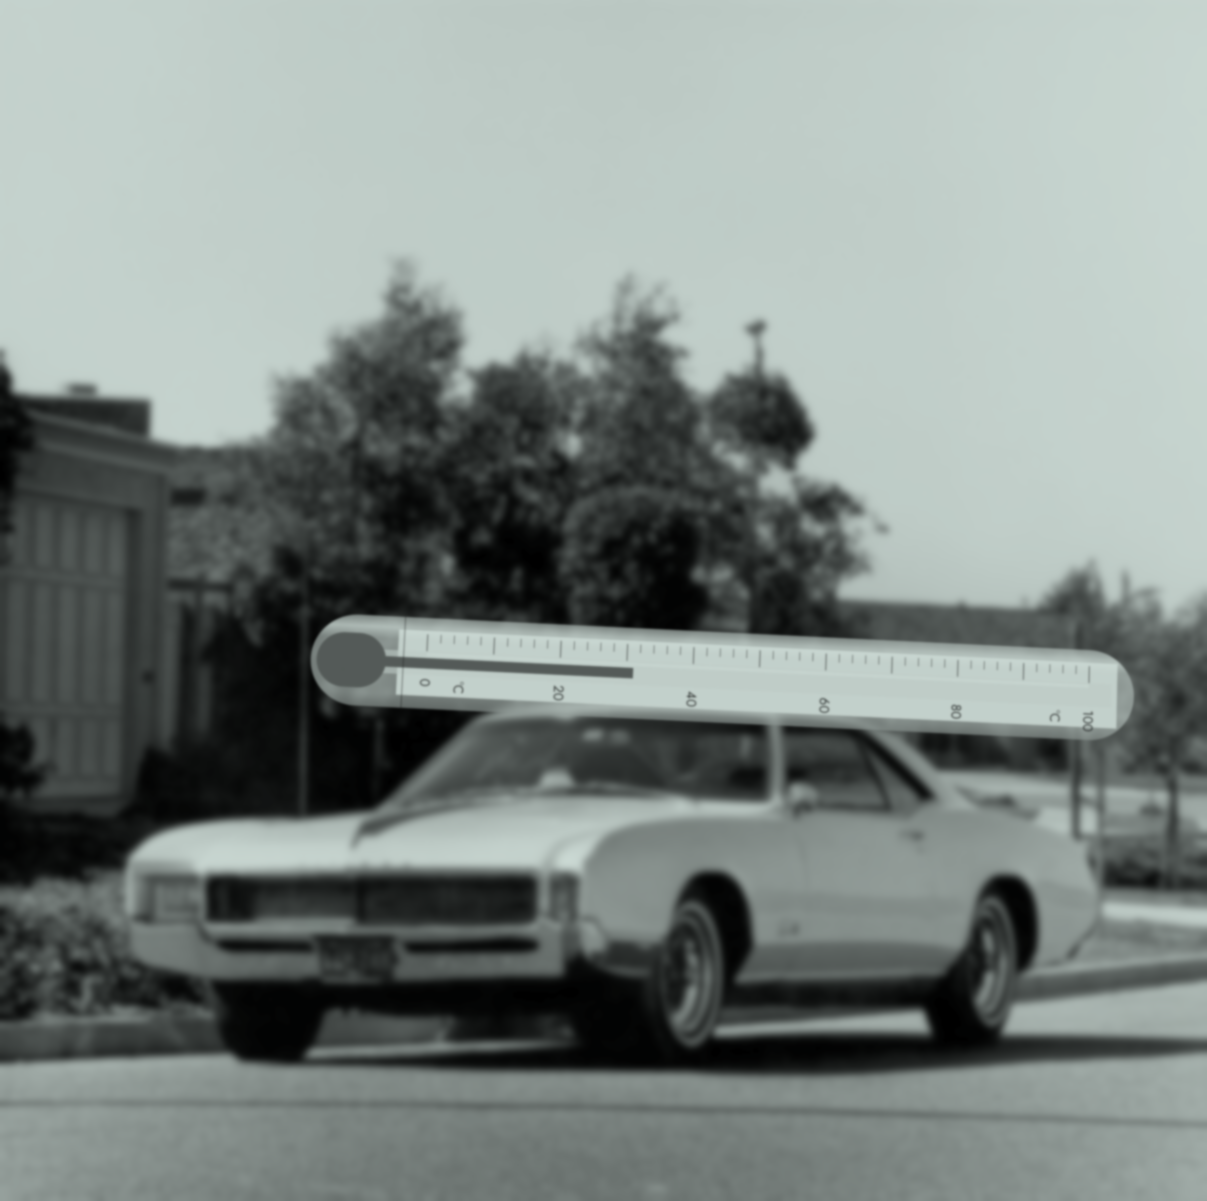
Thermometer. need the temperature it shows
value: 31 °C
